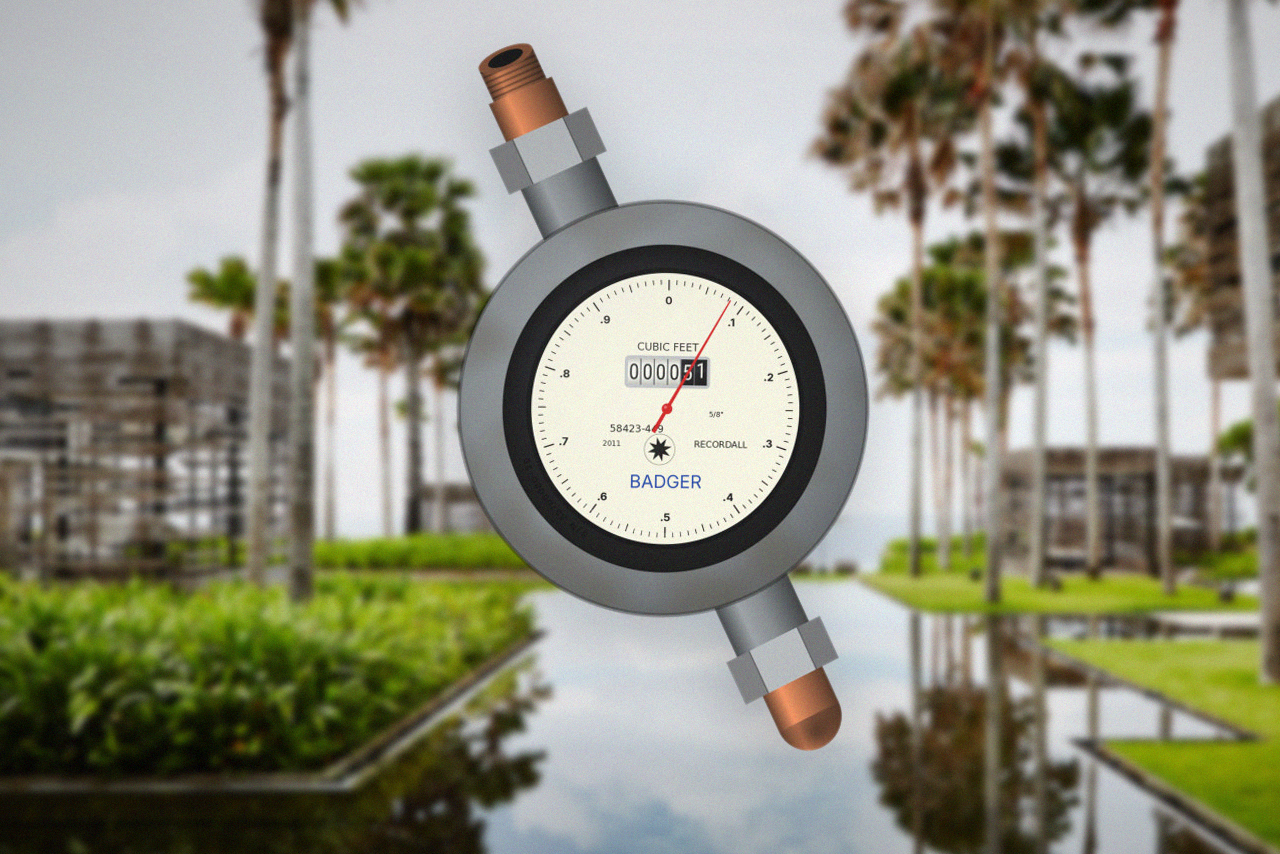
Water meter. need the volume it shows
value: 51.08 ft³
